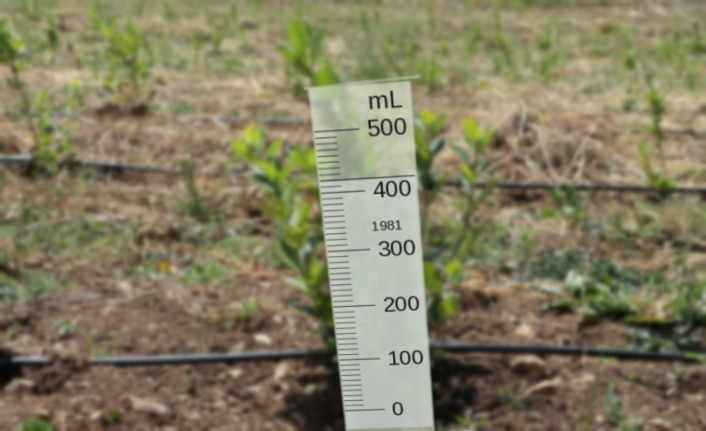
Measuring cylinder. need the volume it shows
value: 420 mL
